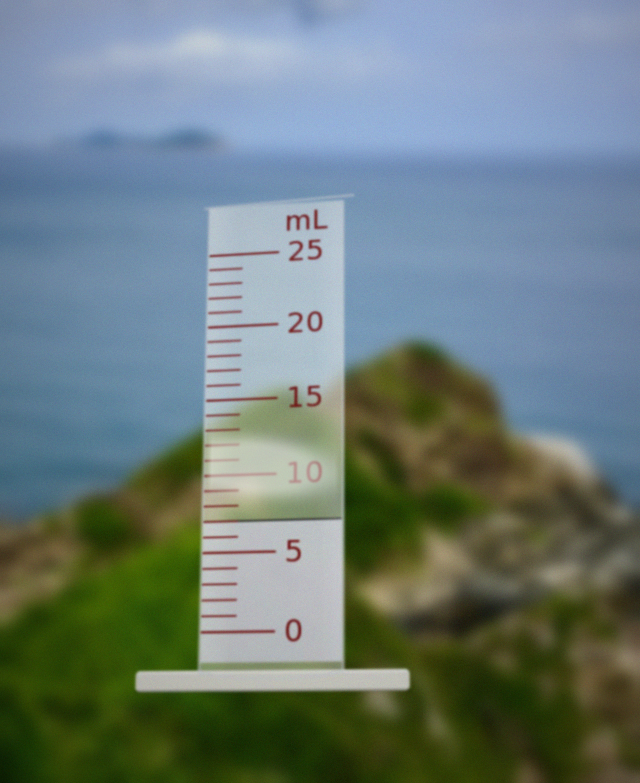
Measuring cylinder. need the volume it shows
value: 7 mL
